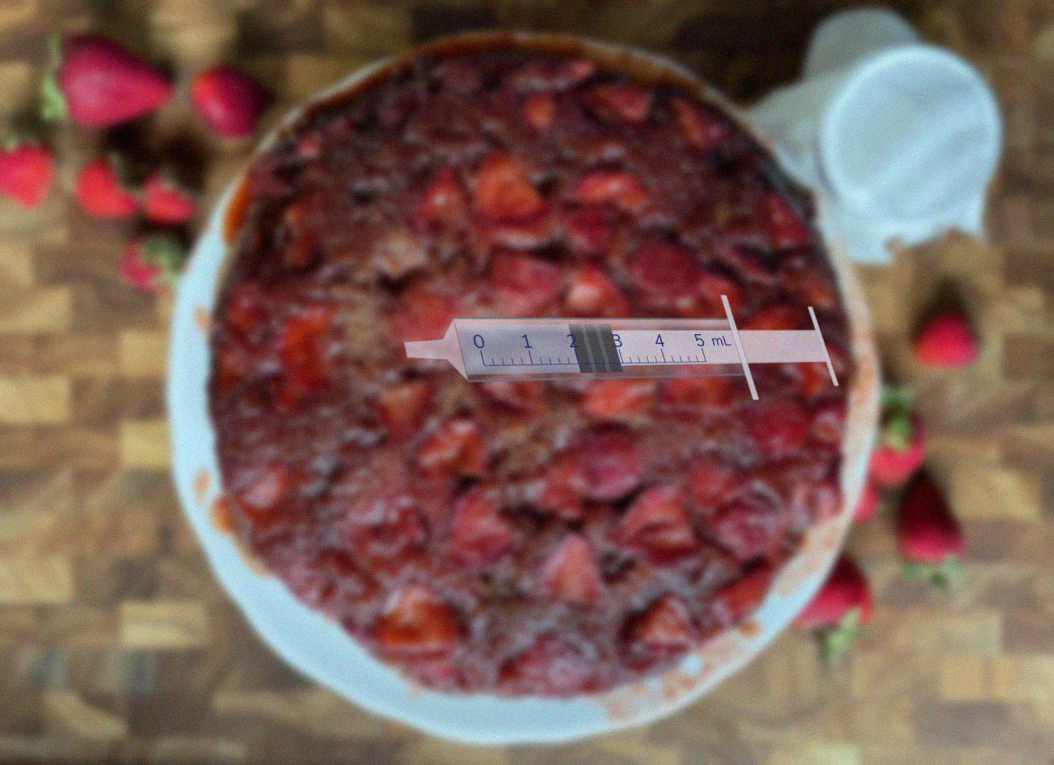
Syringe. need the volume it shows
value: 2 mL
